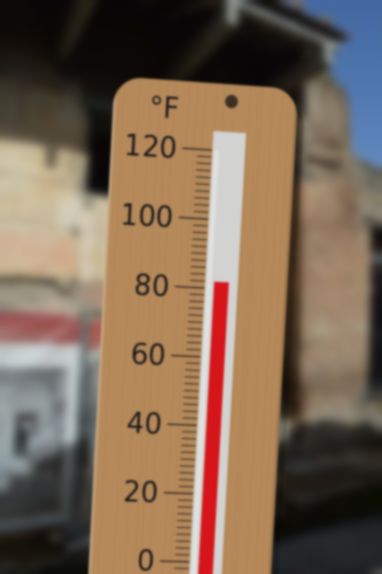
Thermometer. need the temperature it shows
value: 82 °F
